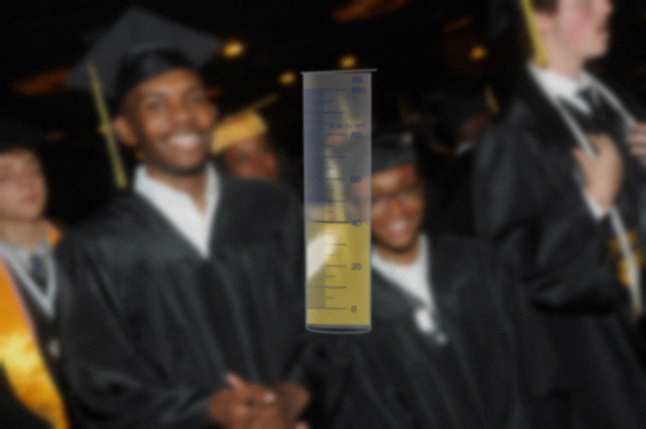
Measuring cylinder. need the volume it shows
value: 40 mL
